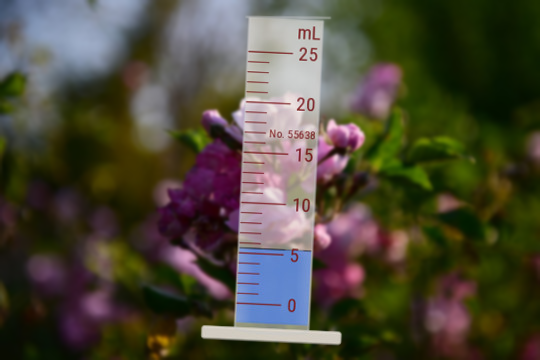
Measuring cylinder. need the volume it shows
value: 5.5 mL
